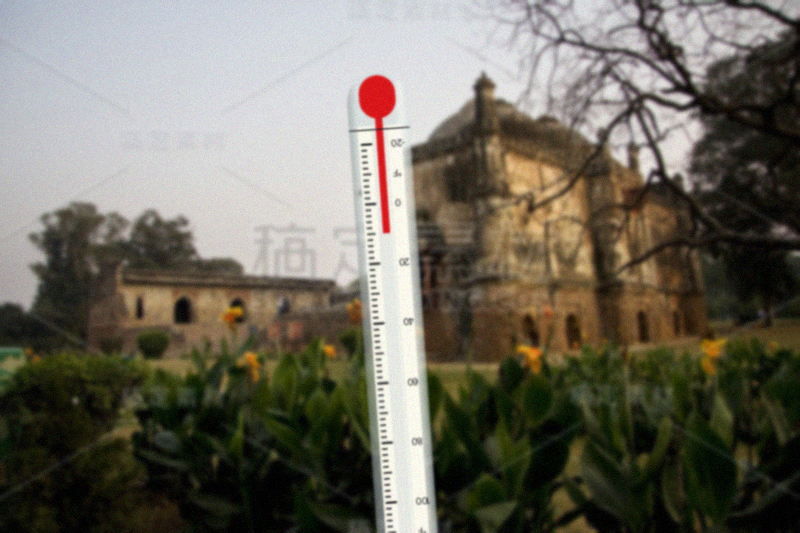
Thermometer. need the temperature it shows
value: 10 °F
